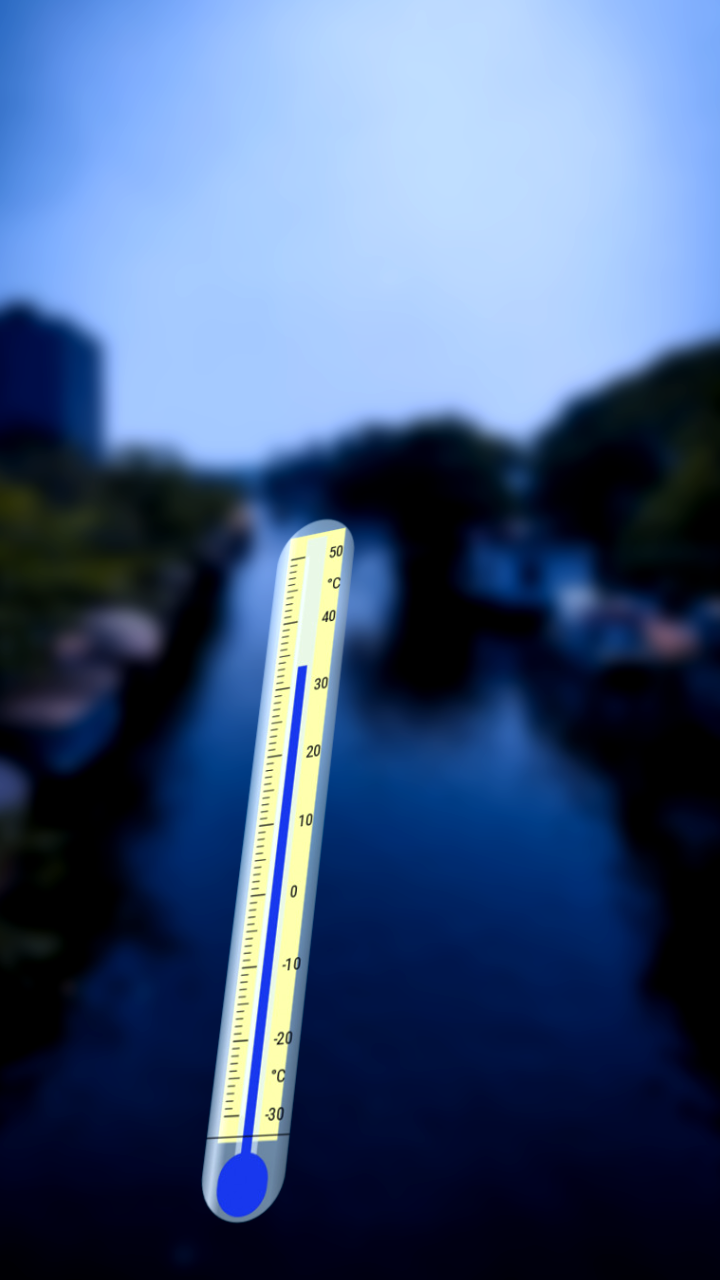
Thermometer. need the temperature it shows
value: 33 °C
